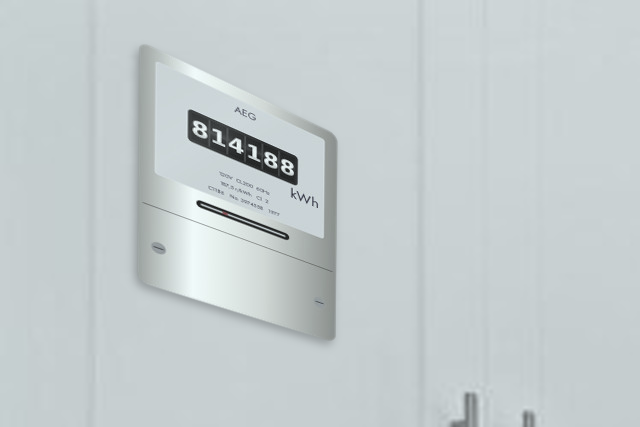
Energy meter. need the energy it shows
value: 814188 kWh
